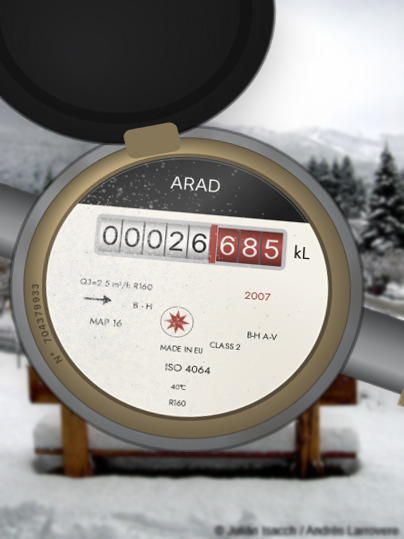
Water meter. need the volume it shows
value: 26.685 kL
